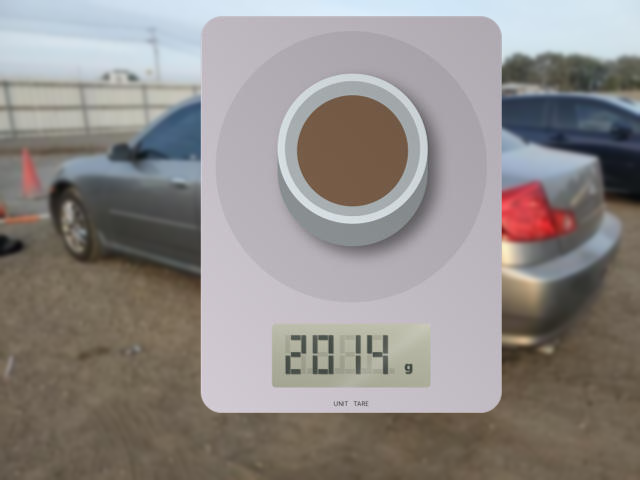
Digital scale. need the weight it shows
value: 2014 g
